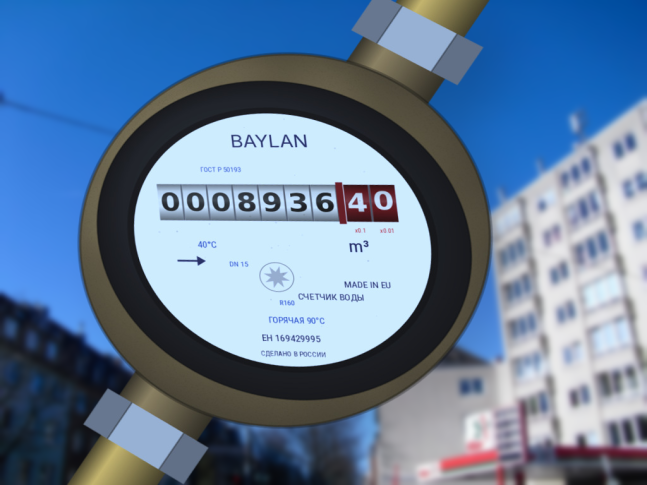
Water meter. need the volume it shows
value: 8936.40 m³
